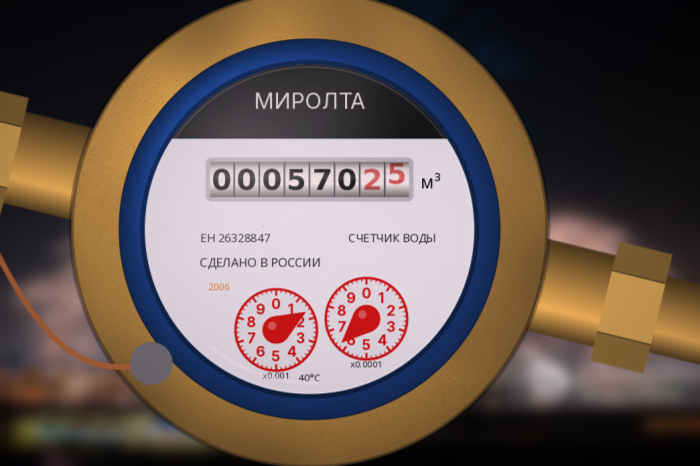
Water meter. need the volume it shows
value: 570.2516 m³
